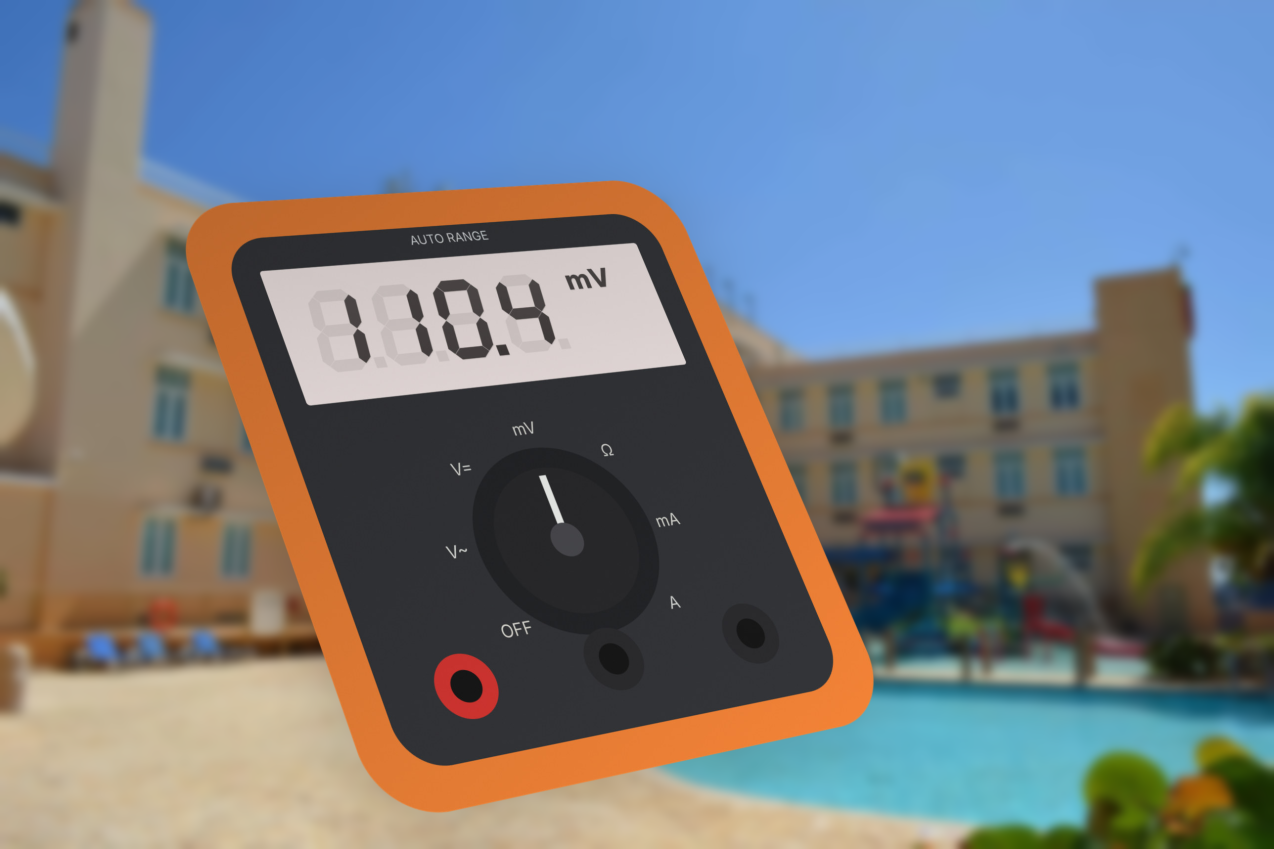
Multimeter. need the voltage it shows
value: 110.4 mV
